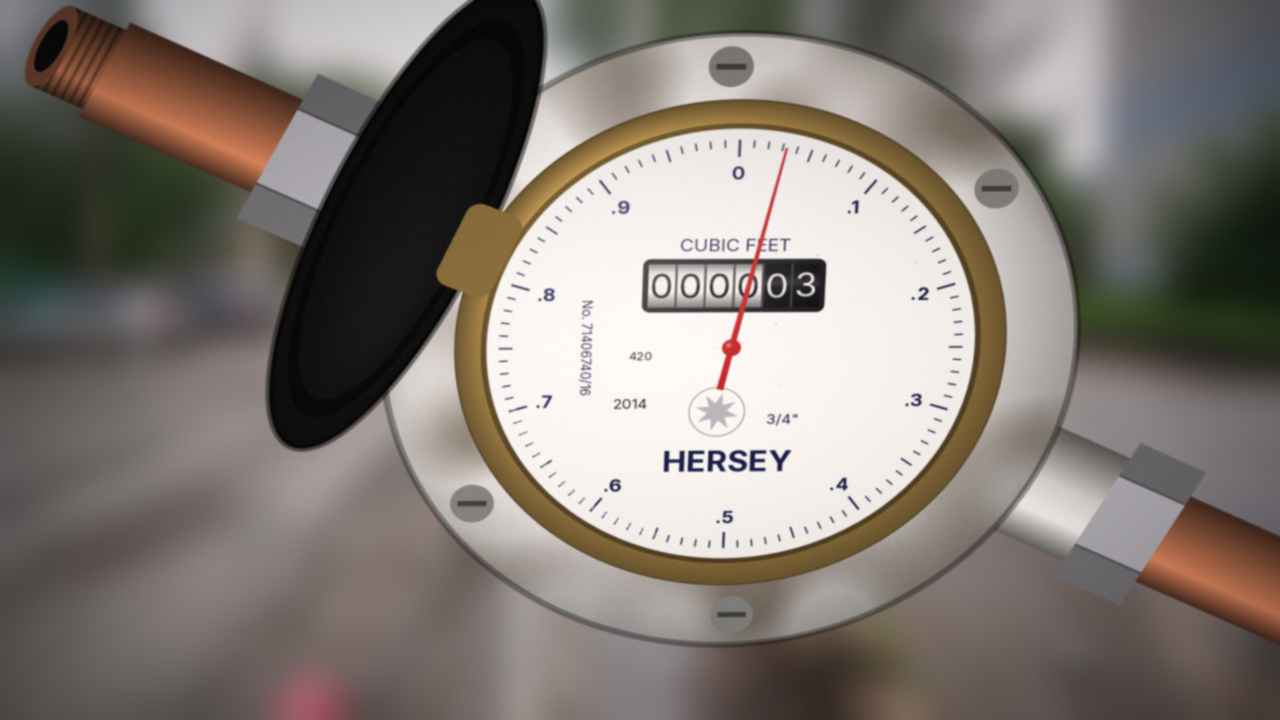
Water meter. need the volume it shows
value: 3.03 ft³
